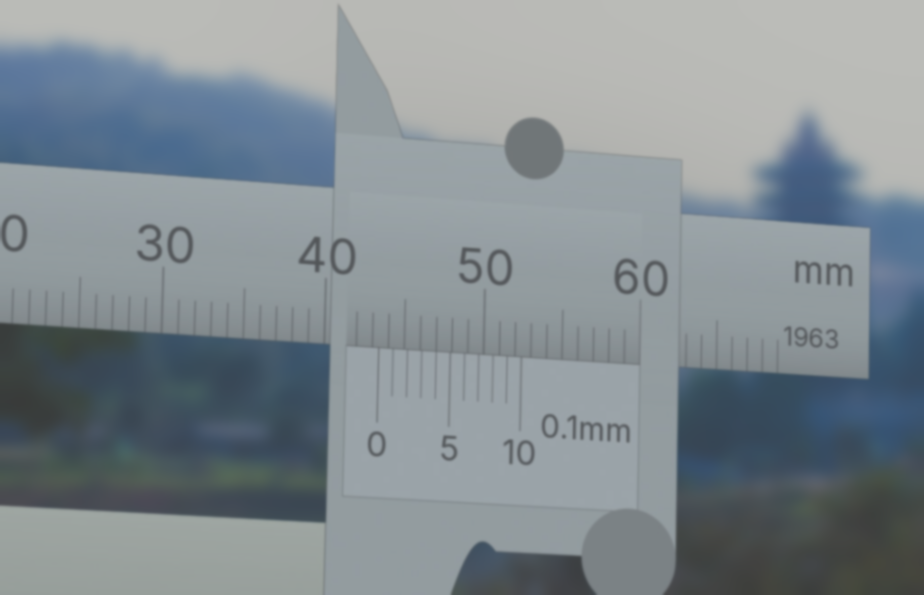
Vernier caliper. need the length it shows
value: 43.4 mm
